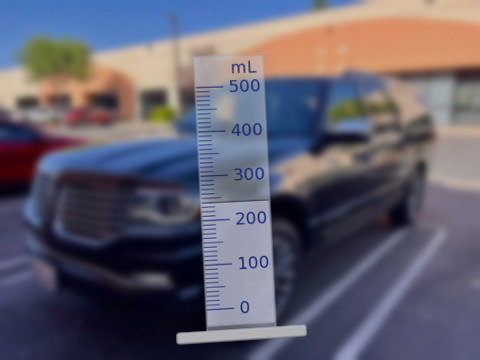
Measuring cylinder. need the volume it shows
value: 240 mL
